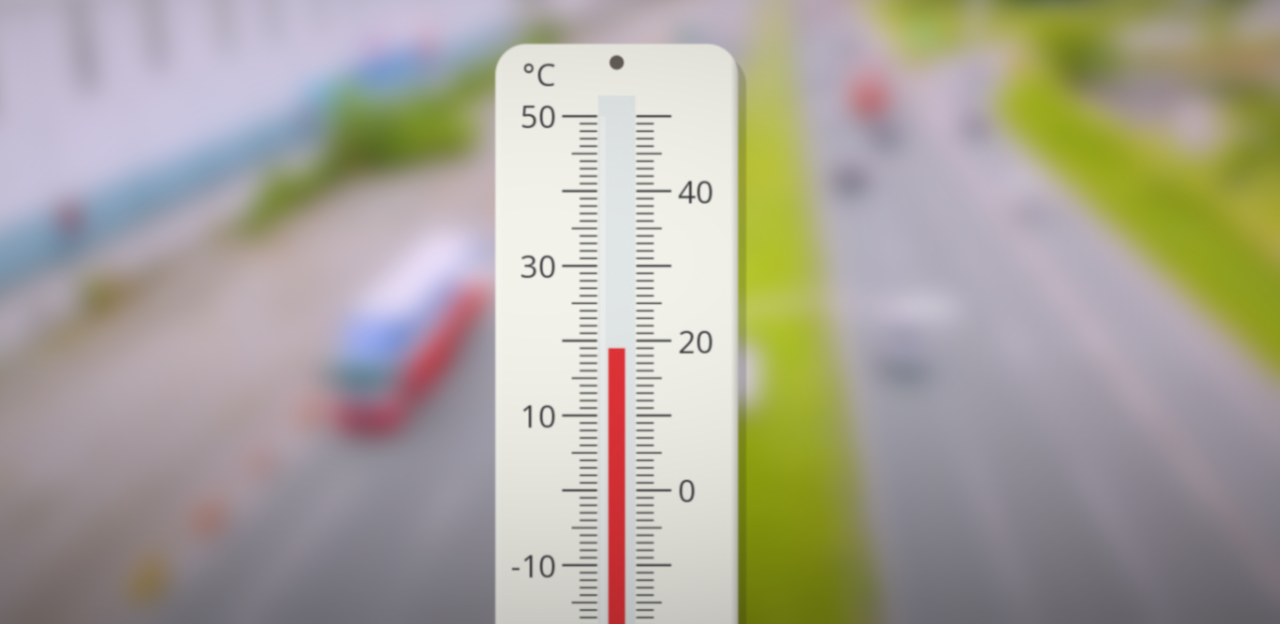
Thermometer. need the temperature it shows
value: 19 °C
